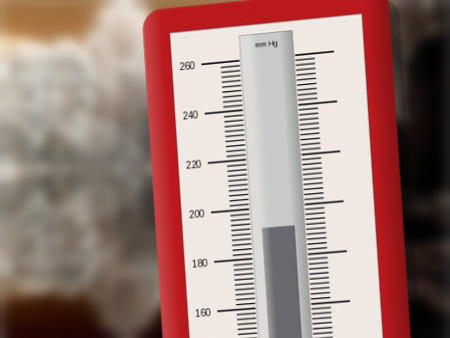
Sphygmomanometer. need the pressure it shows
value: 192 mmHg
